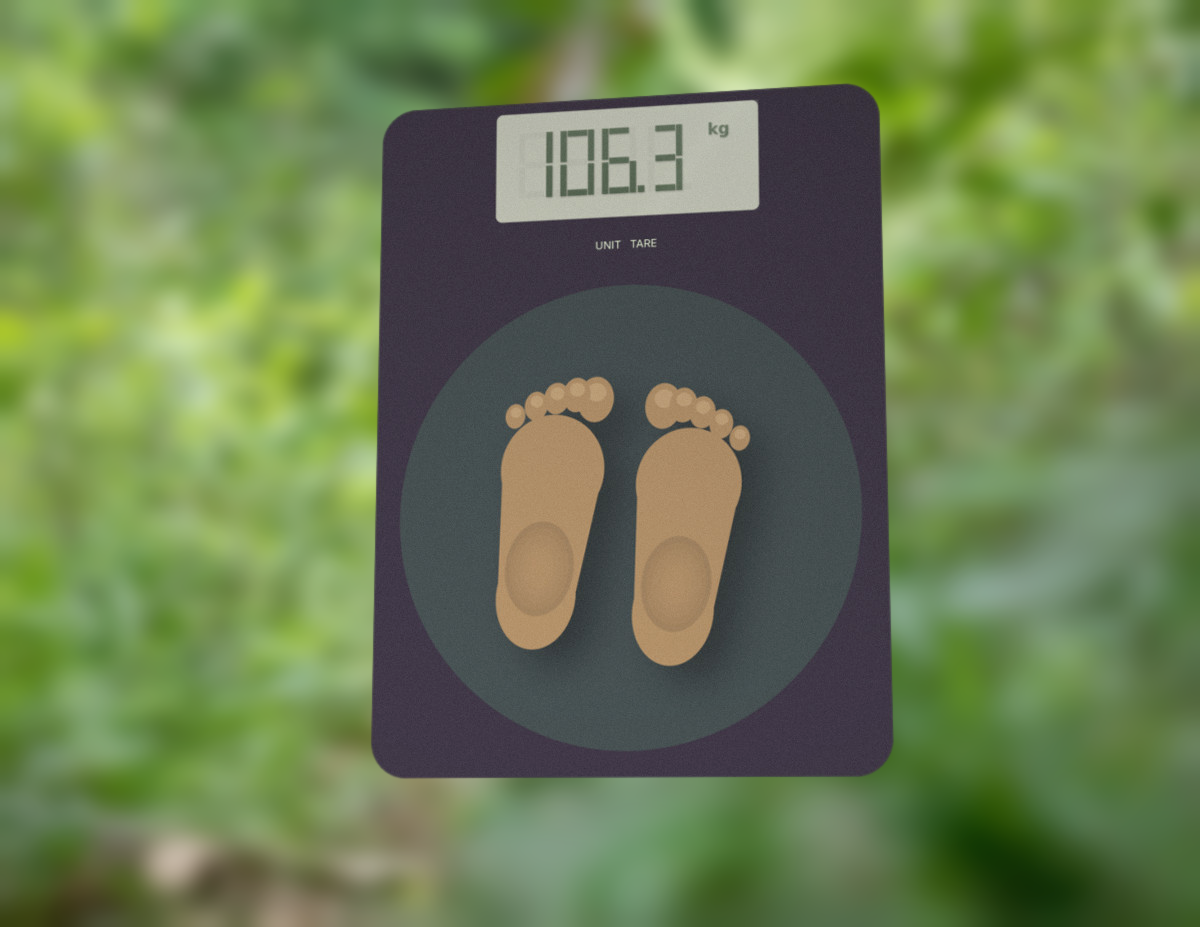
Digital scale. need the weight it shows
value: 106.3 kg
